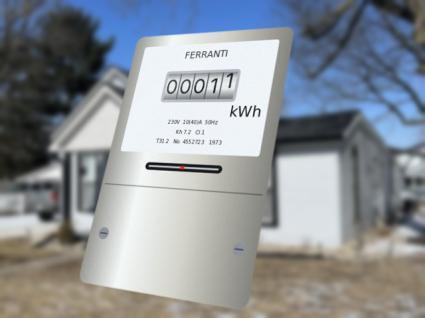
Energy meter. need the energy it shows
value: 11 kWh
